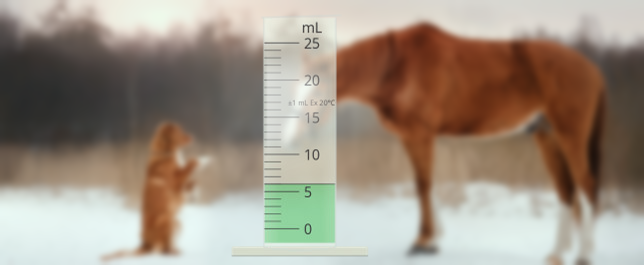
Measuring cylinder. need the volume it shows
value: 6 mL
